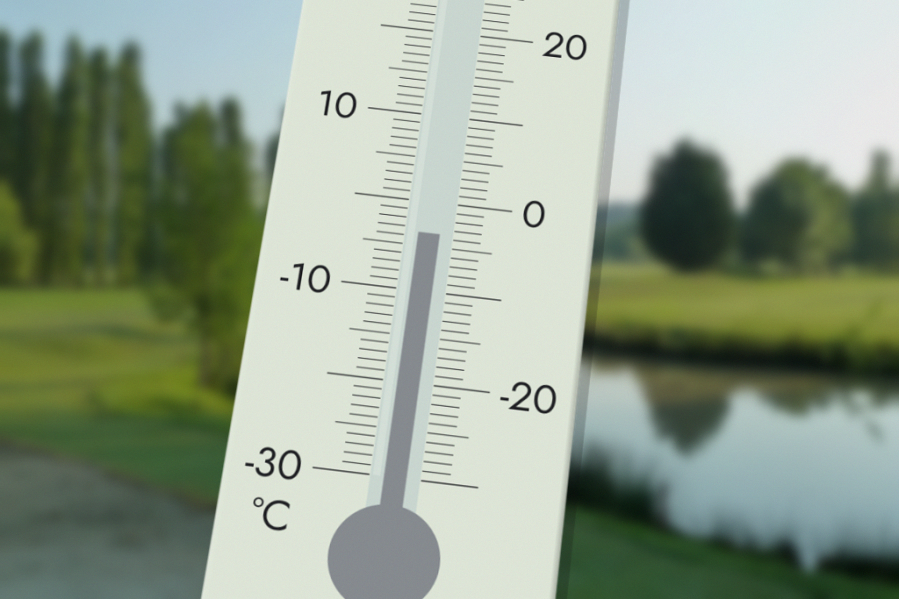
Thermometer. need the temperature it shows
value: -3.5 °C
